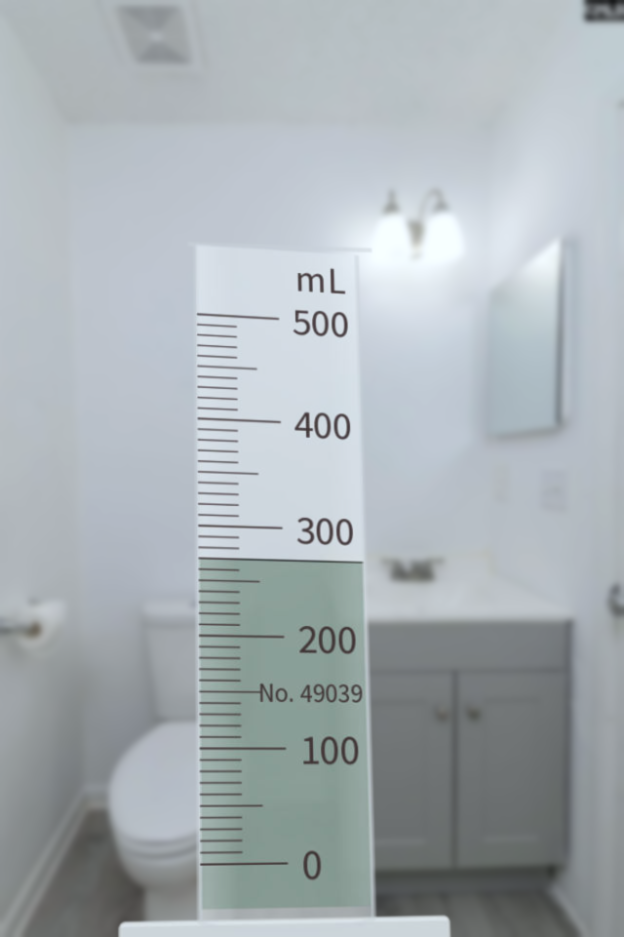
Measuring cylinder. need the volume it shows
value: 270 mL
